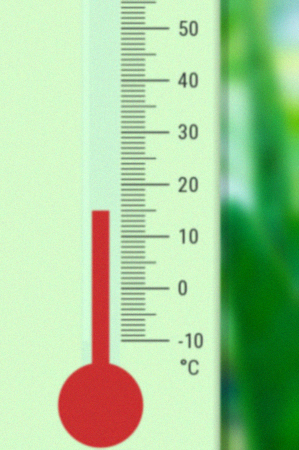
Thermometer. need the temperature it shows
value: 15 °C
